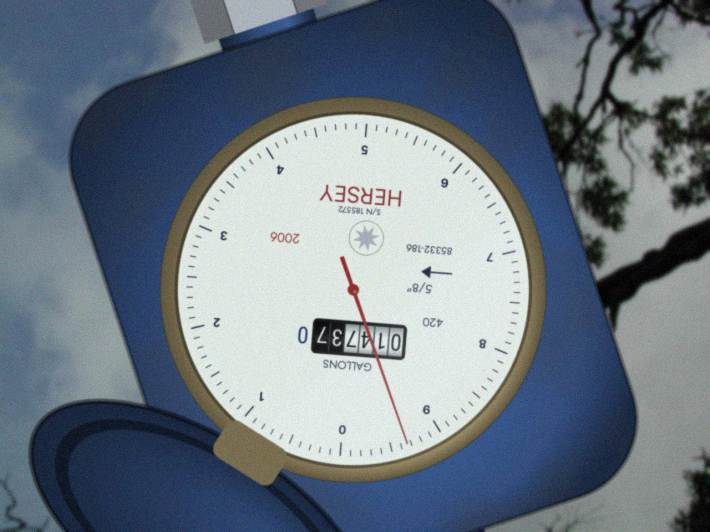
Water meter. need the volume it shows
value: 147369.3 gal
